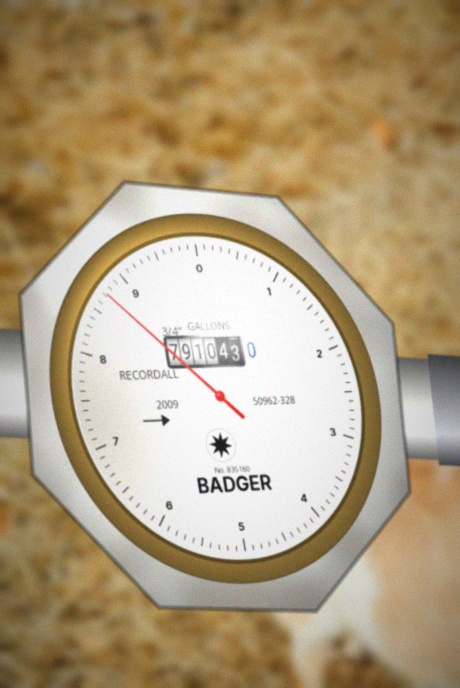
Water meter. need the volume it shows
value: 7910428.7 gal
